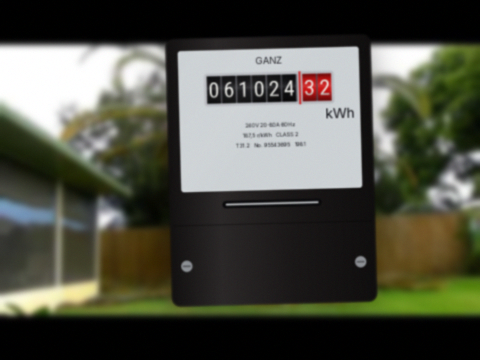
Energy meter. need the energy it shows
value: 61024.32 kWh
